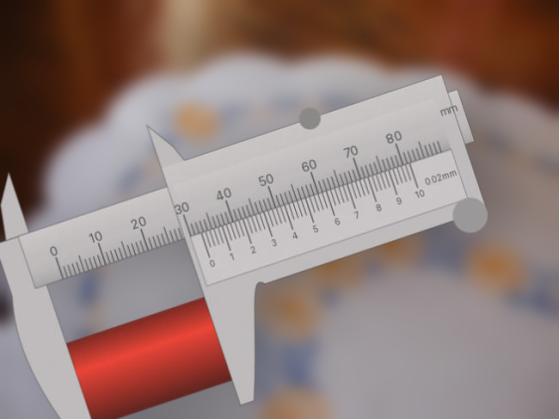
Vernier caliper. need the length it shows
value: 32.5 mm
